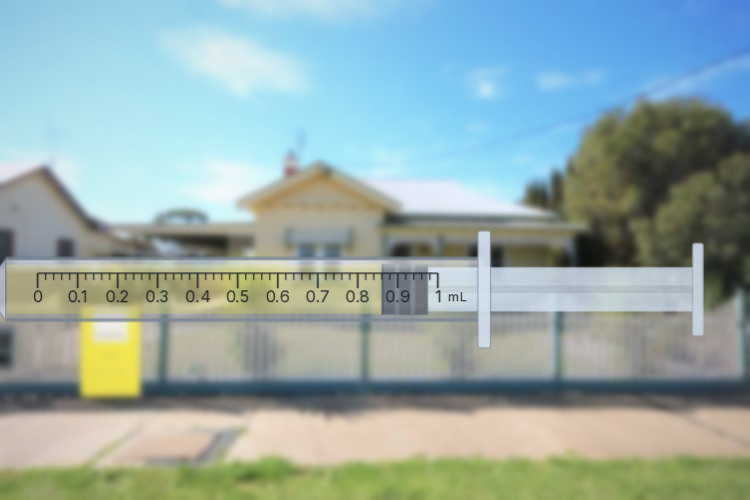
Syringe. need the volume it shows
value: 0.86 mL
